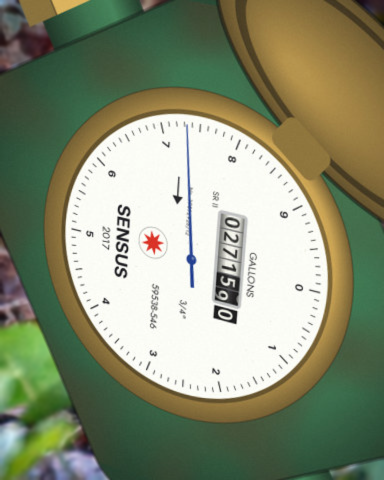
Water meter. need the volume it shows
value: 271587.3 gal
